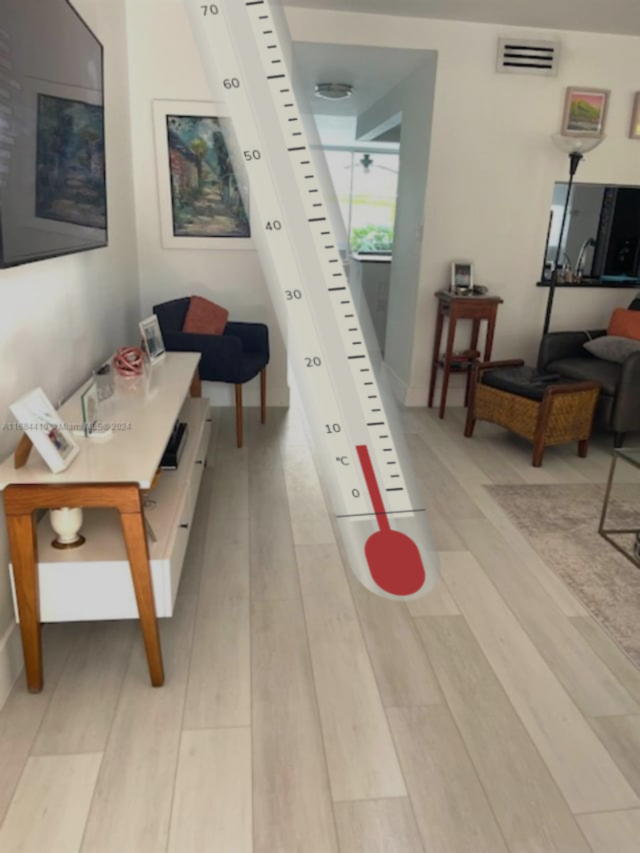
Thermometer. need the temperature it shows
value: 7 °C
